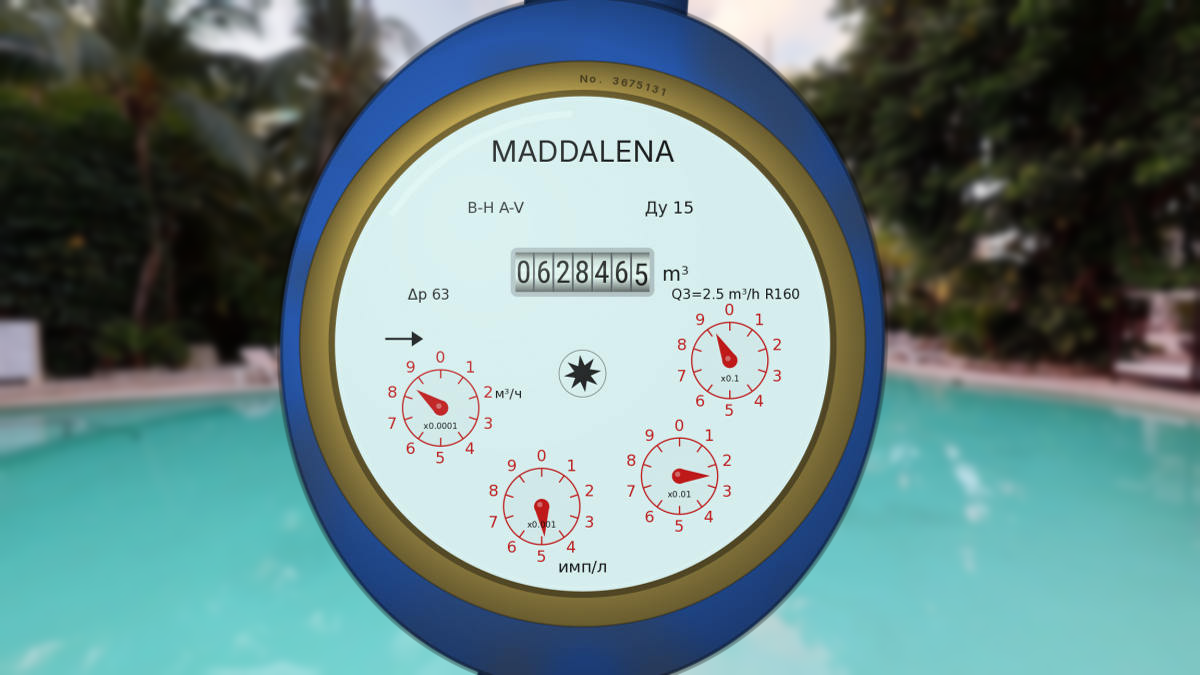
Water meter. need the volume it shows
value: 628464.9248 m³
